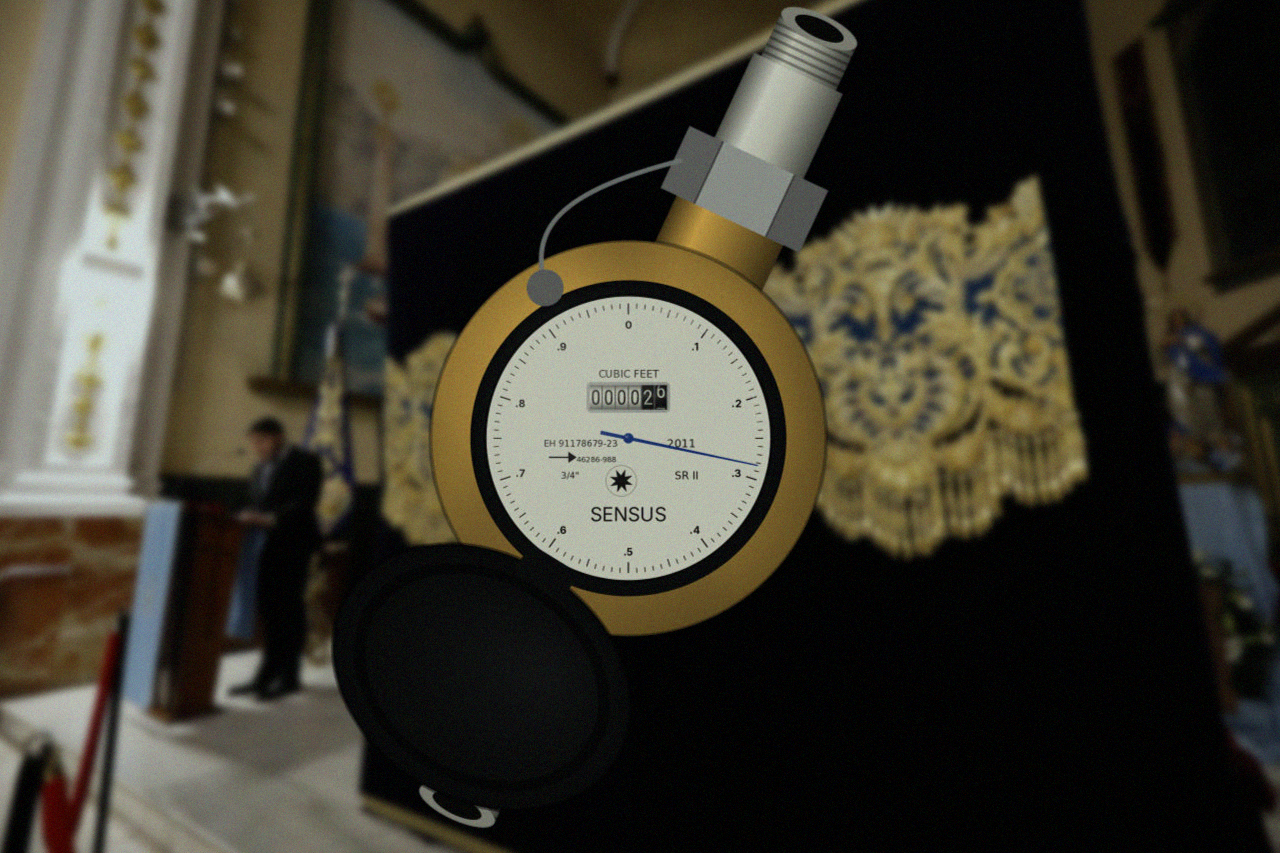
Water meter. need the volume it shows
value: 26.28 ft³
